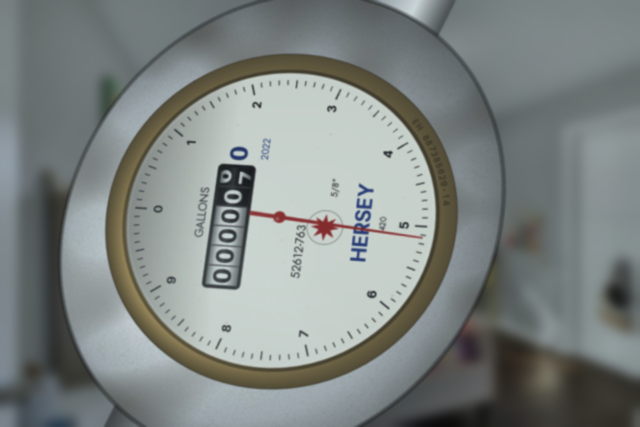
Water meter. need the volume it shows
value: 65.1 gal
